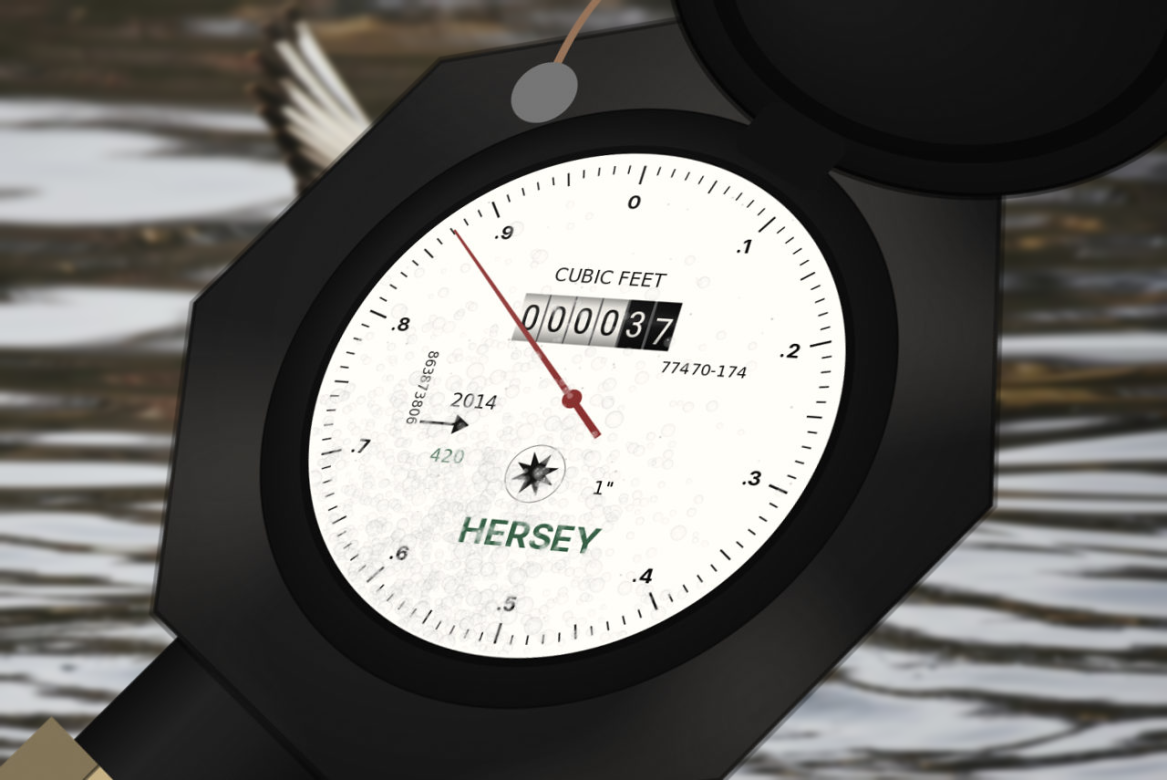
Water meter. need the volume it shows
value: 36.87 ft³
